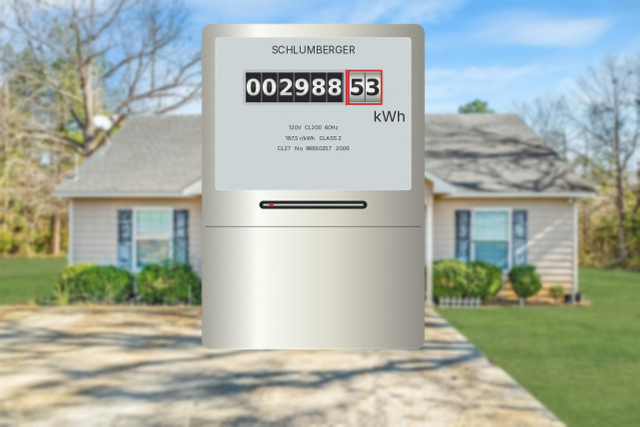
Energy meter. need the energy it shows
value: 2988.53 kWh
